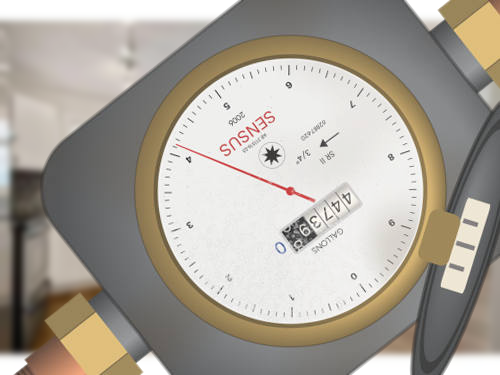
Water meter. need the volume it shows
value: 4473984.1 gal
